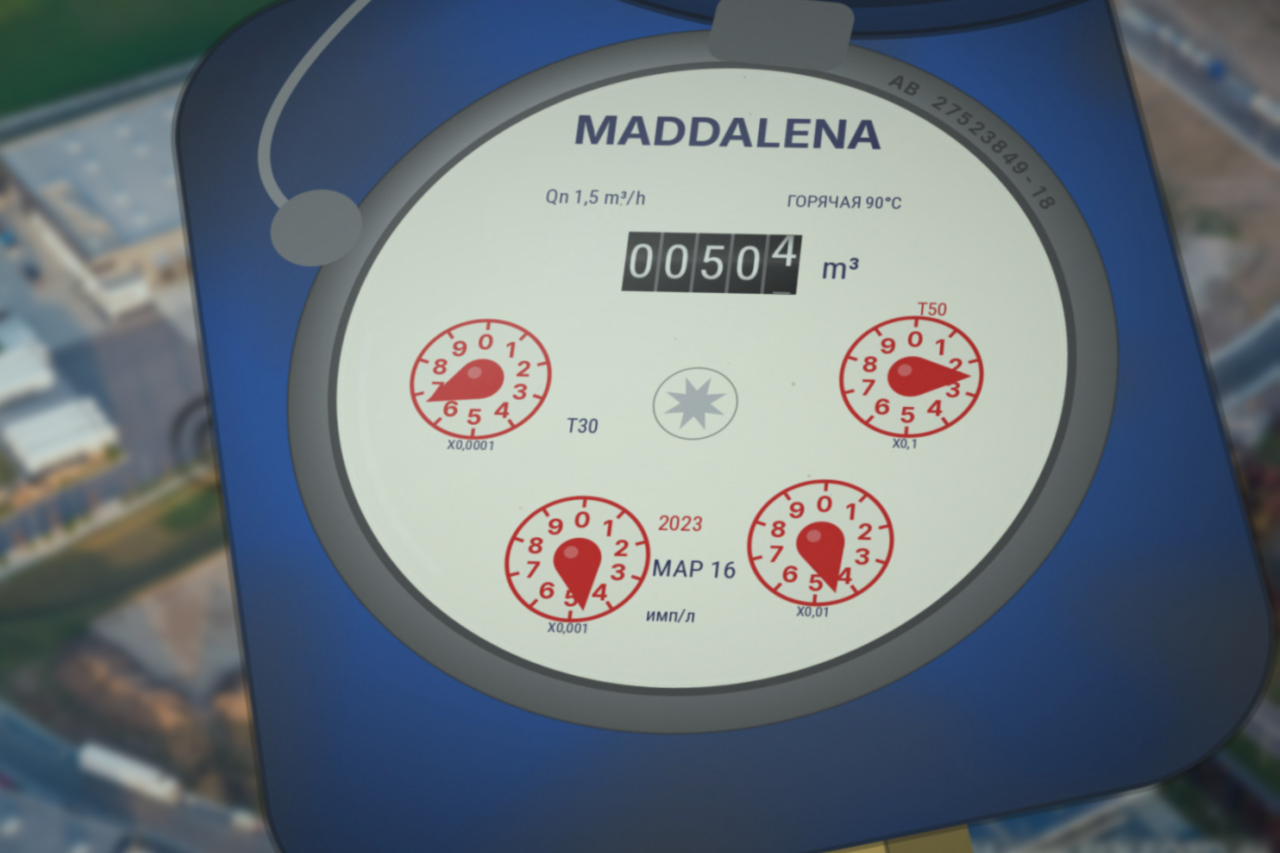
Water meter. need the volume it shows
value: 504.2446 m³
